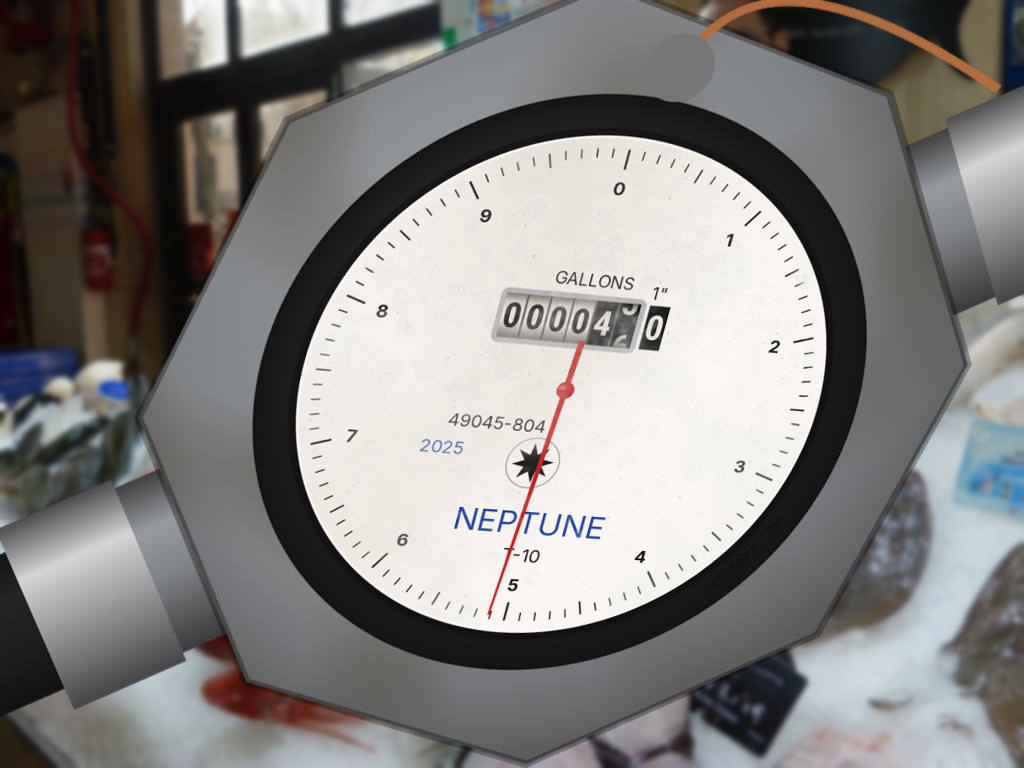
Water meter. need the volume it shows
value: 455.1 gal
